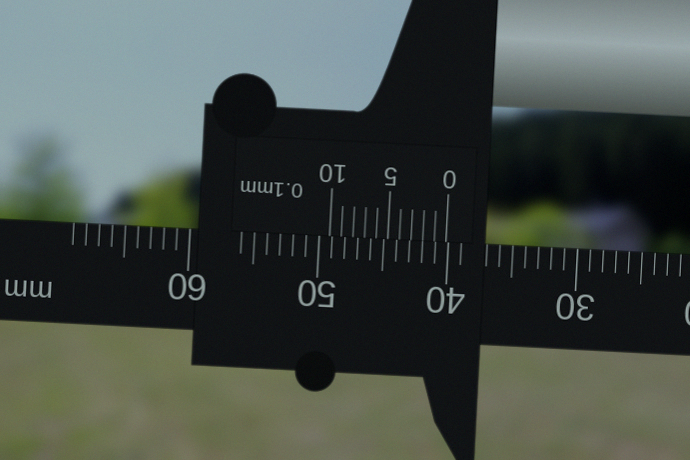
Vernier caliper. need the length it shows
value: 40.2 mm
